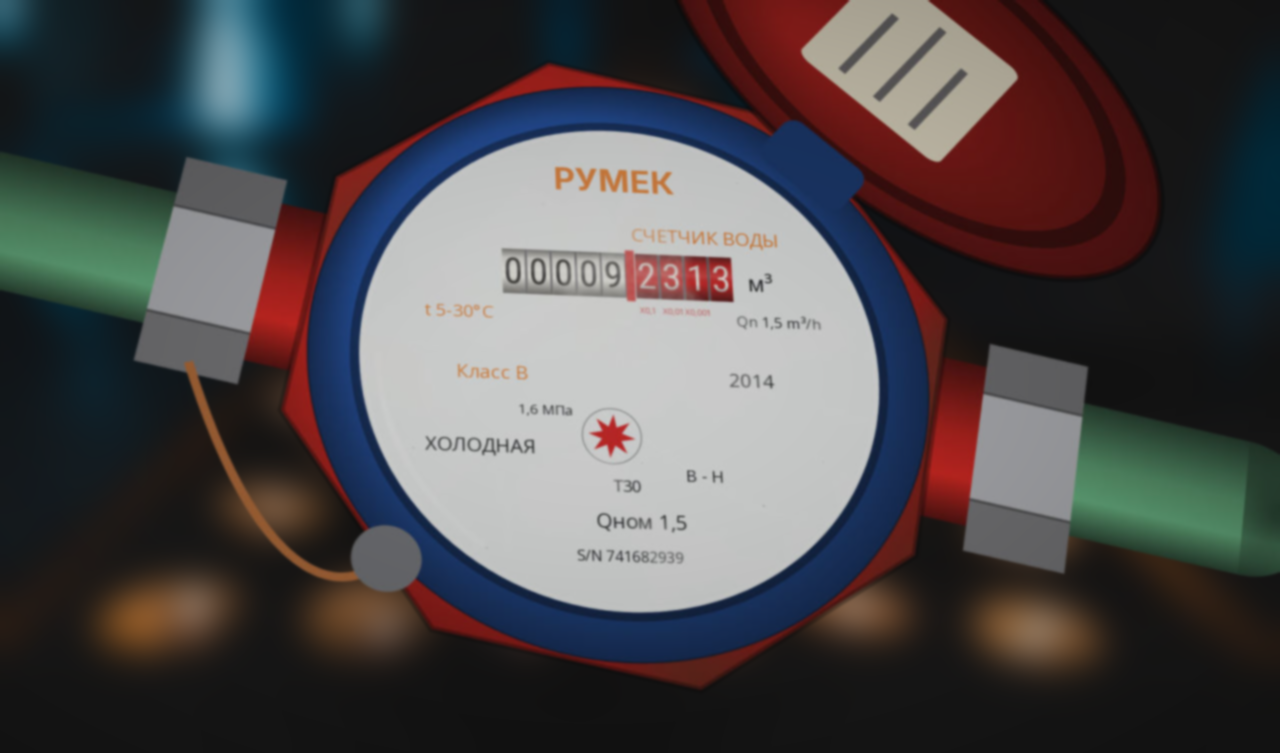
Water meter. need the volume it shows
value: 9.2313 m³
